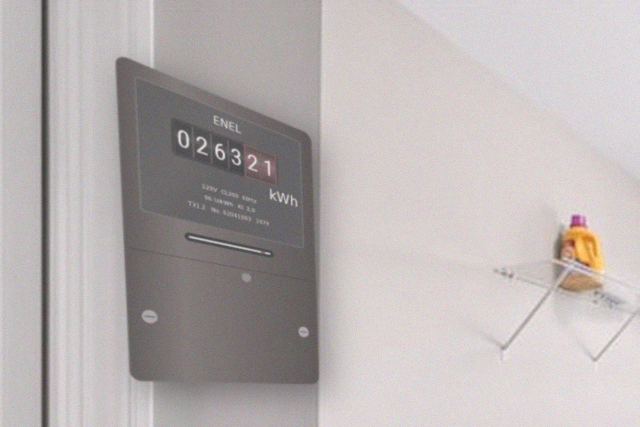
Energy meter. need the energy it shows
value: 263.21 kWh
